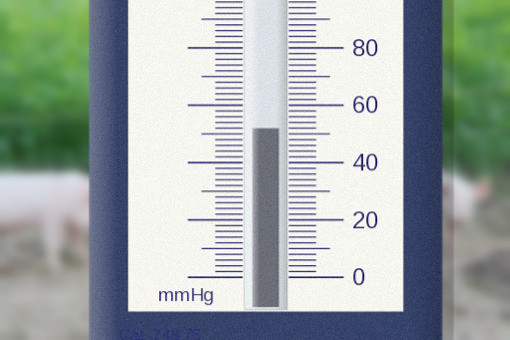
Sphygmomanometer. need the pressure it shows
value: 52 mmHg
